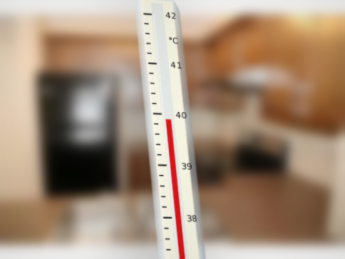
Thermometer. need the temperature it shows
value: 39.9 °C
